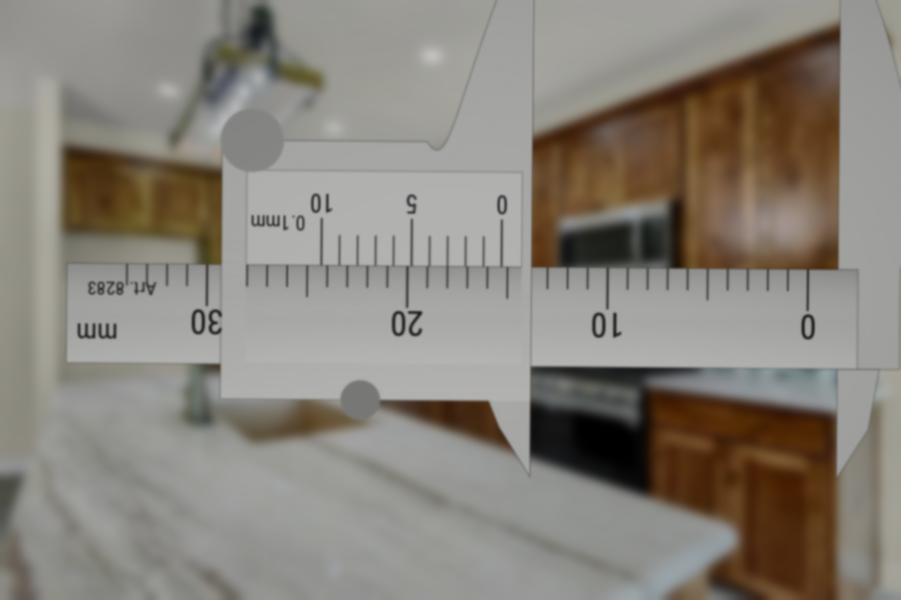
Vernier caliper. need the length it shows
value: 15.3 mm
